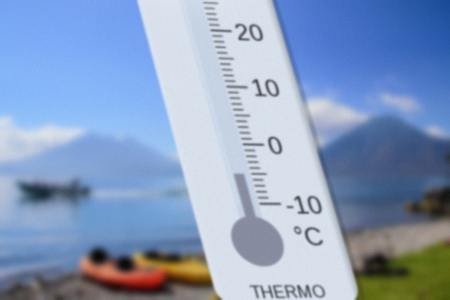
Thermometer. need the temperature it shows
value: -5 °C
